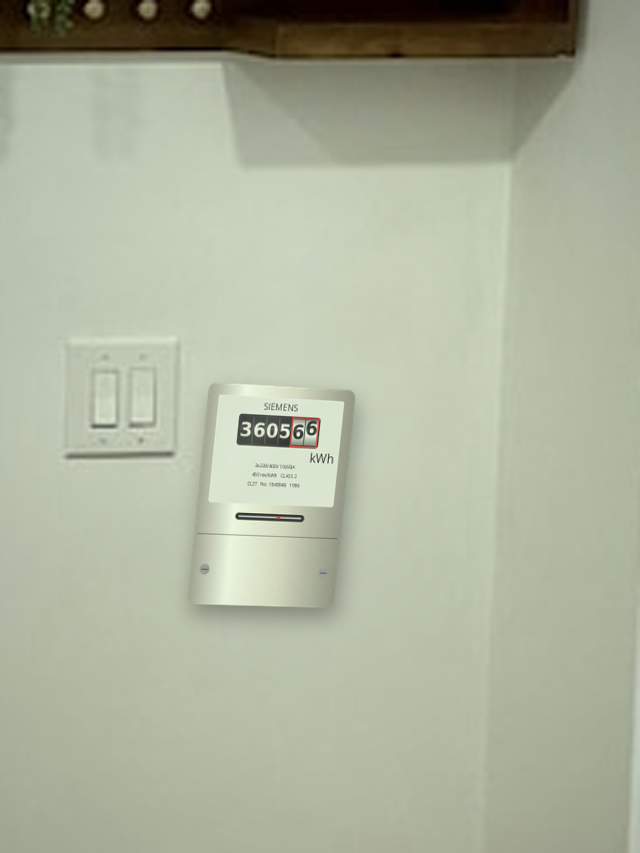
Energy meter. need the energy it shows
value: 3605.66 kWh
